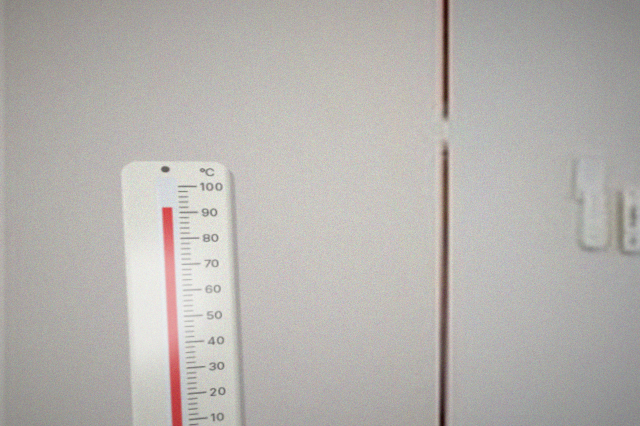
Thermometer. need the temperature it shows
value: 92 °C
